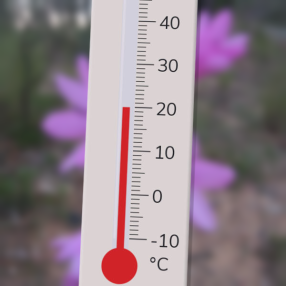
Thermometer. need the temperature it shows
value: 20 °C
